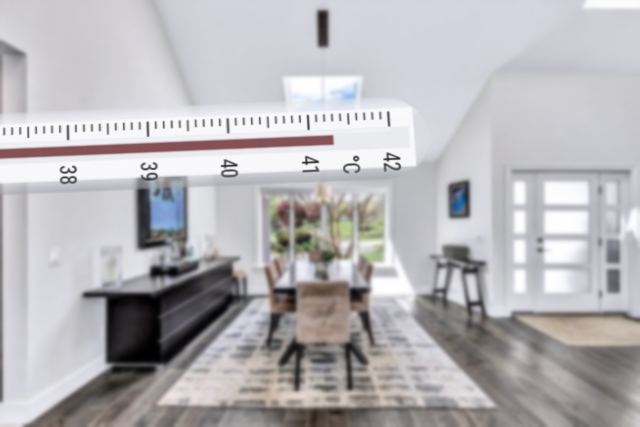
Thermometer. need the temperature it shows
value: 41.3 °C
